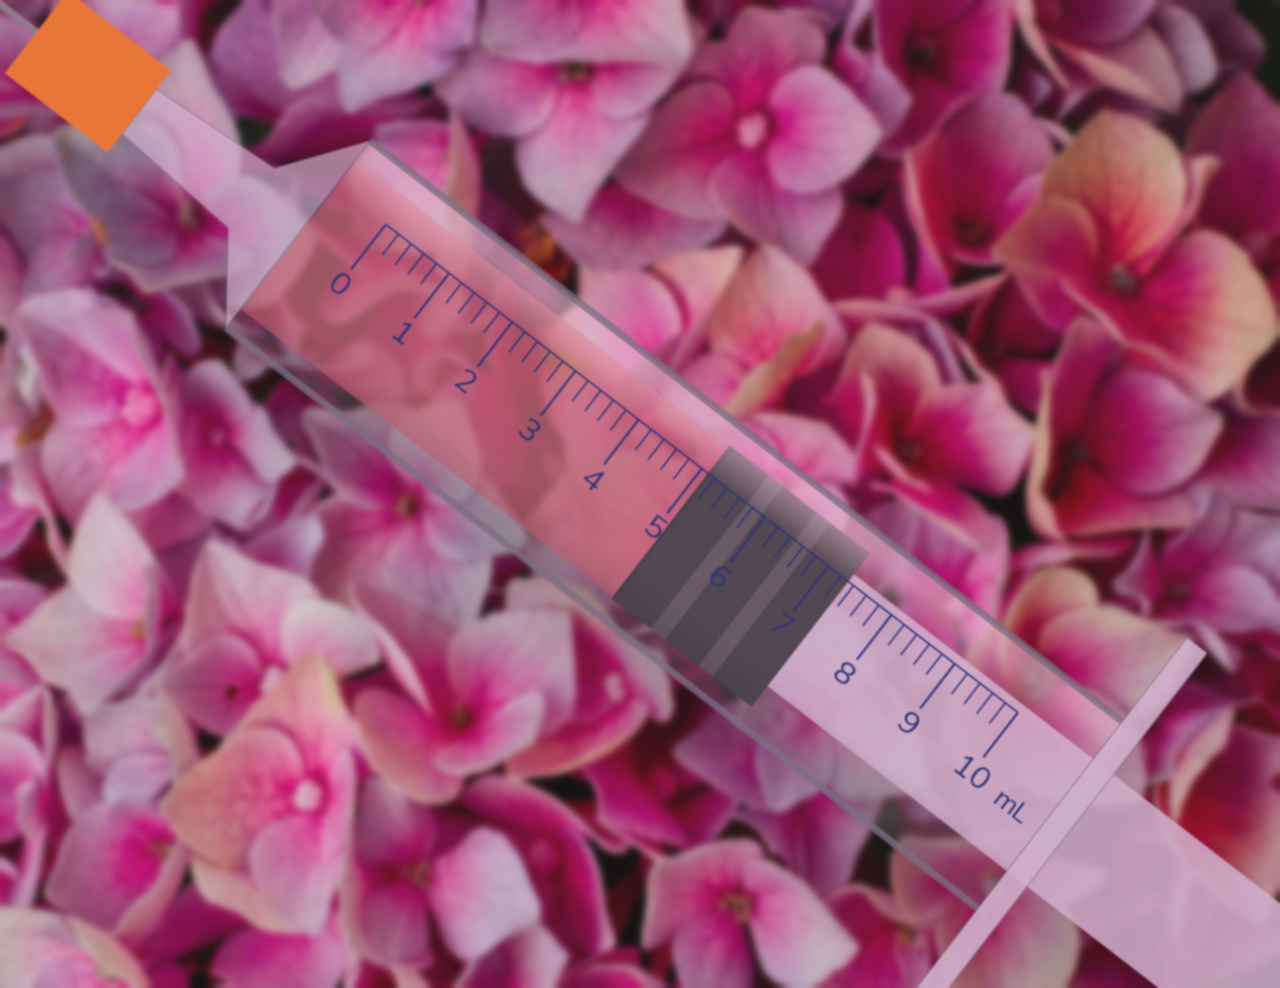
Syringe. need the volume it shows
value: 5.1 mL
